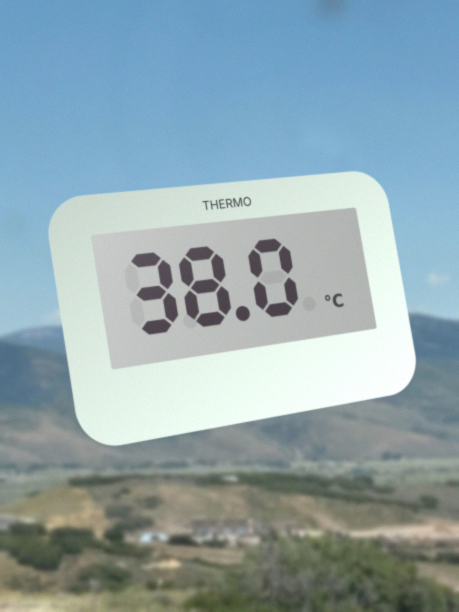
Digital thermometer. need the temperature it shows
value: 38.0 °C
